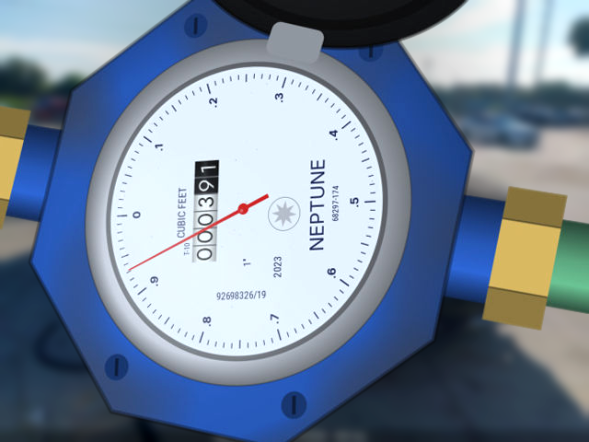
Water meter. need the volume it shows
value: 390.93 ft³
